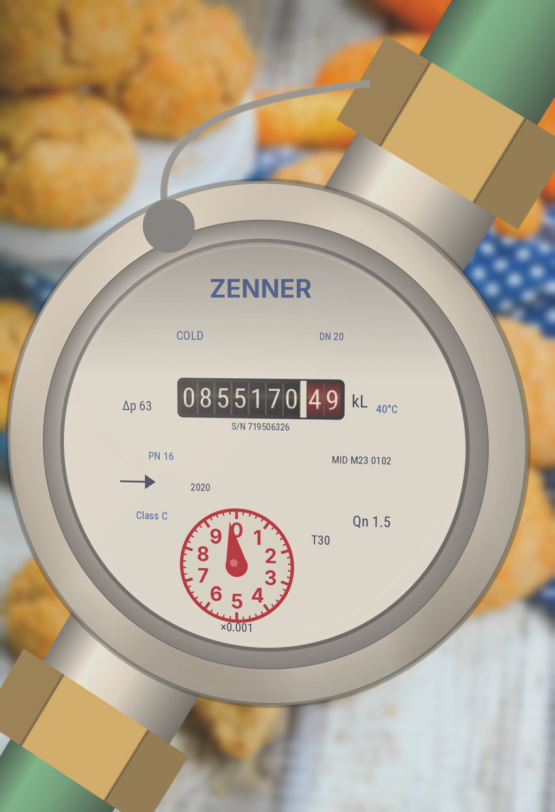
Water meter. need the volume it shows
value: 855170.489 kL
